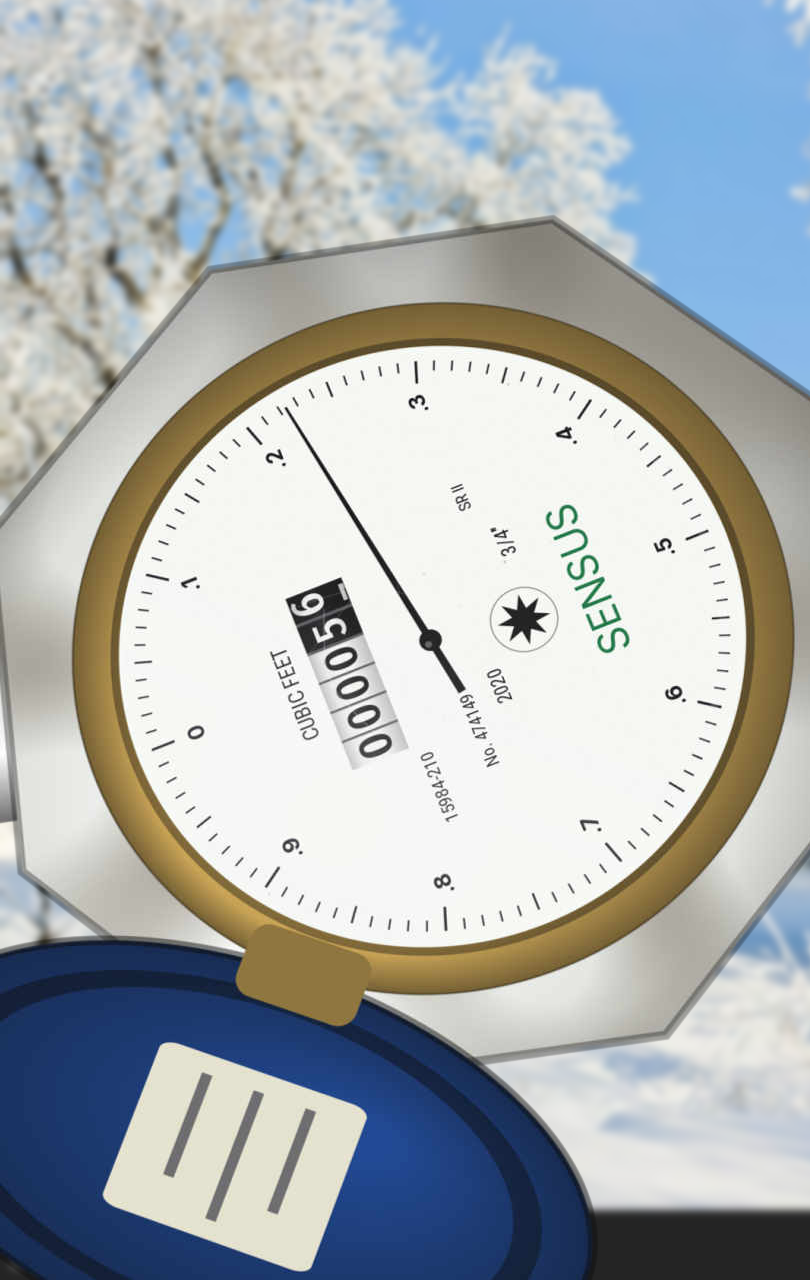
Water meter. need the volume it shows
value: 56.22 ft³
